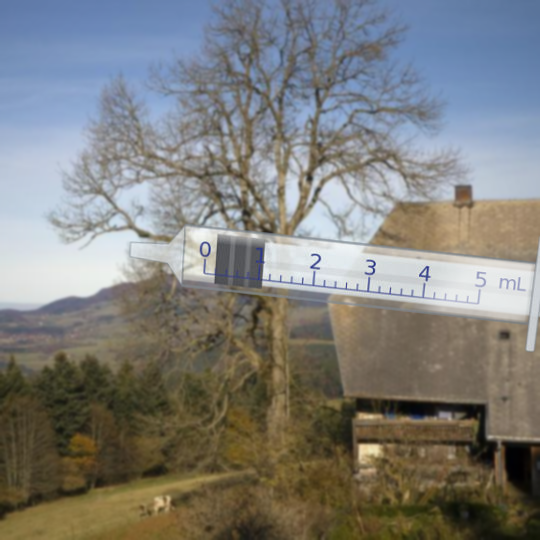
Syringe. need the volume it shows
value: 0.2 mL
